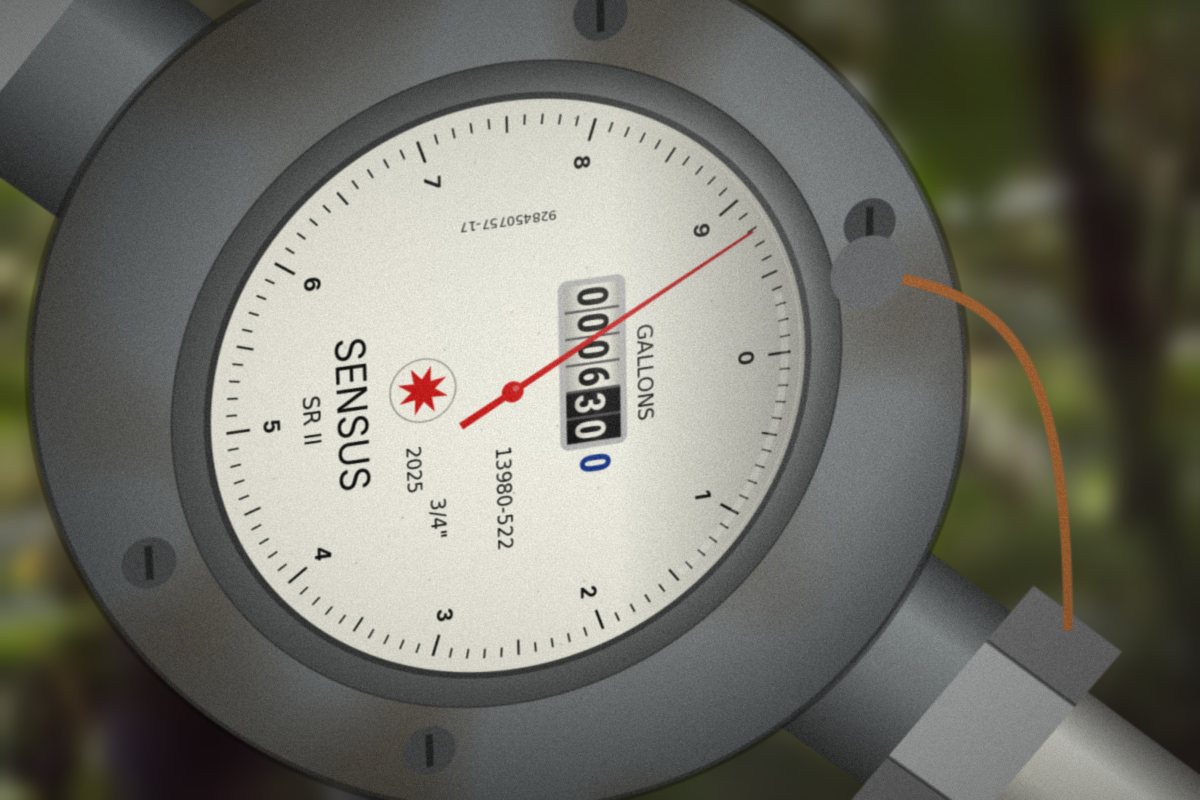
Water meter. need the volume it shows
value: 6299.2 gal
